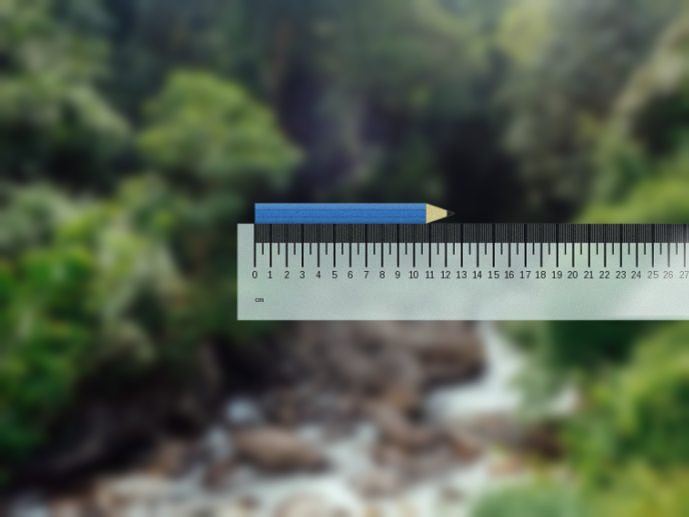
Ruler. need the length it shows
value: 12.5 cm
